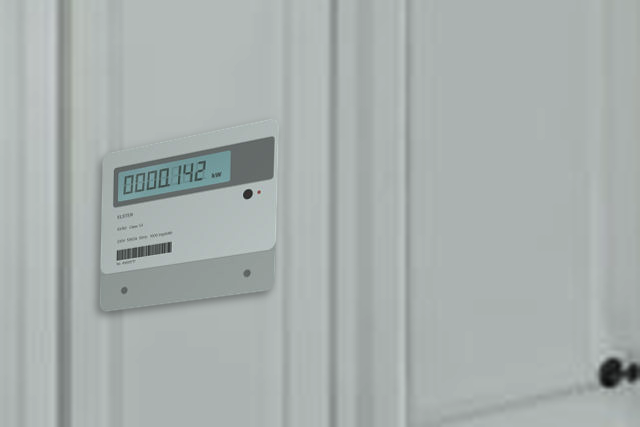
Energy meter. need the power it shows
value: 0.142 kW
